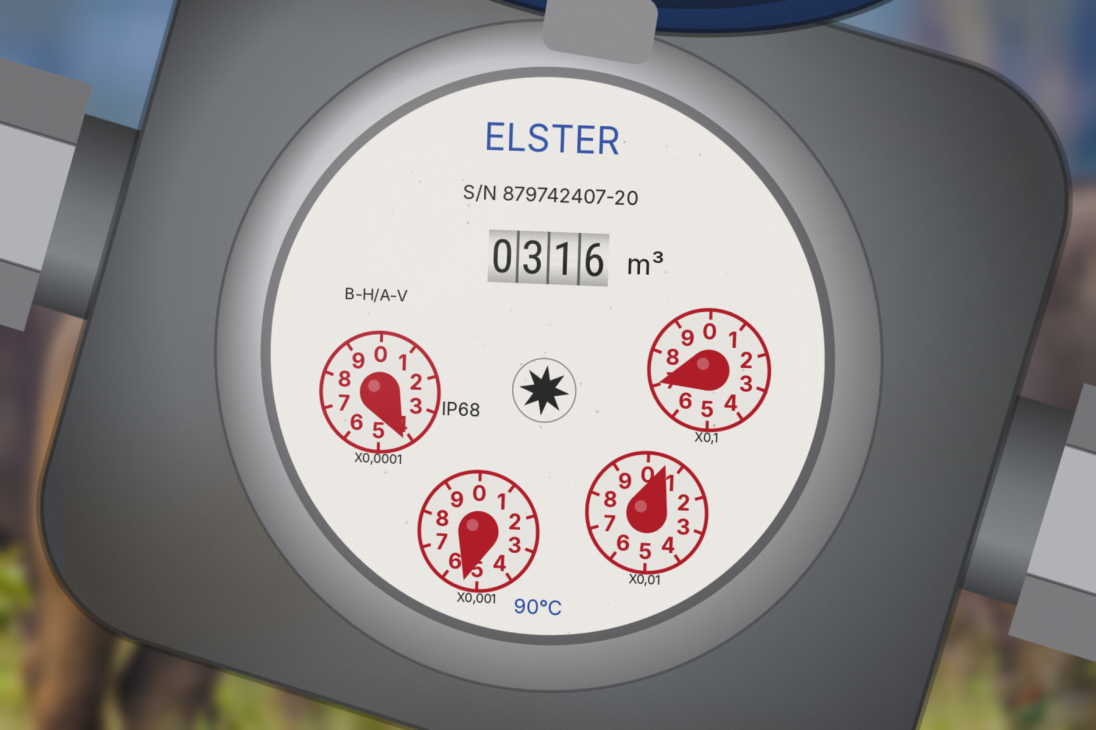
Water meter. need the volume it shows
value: 316.7054 m³
